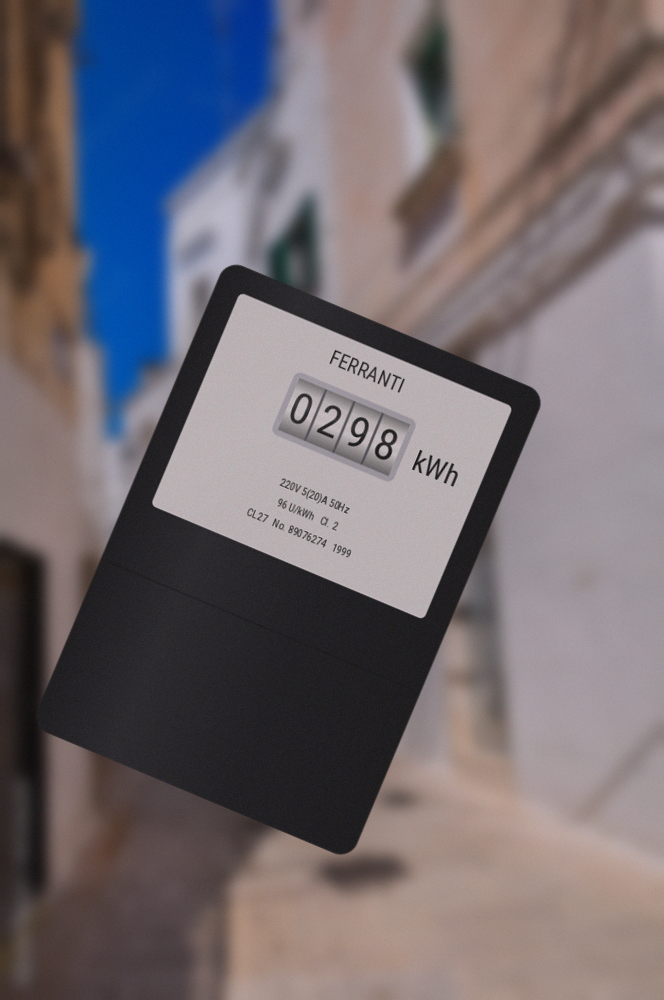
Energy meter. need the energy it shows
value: 298 kWh
